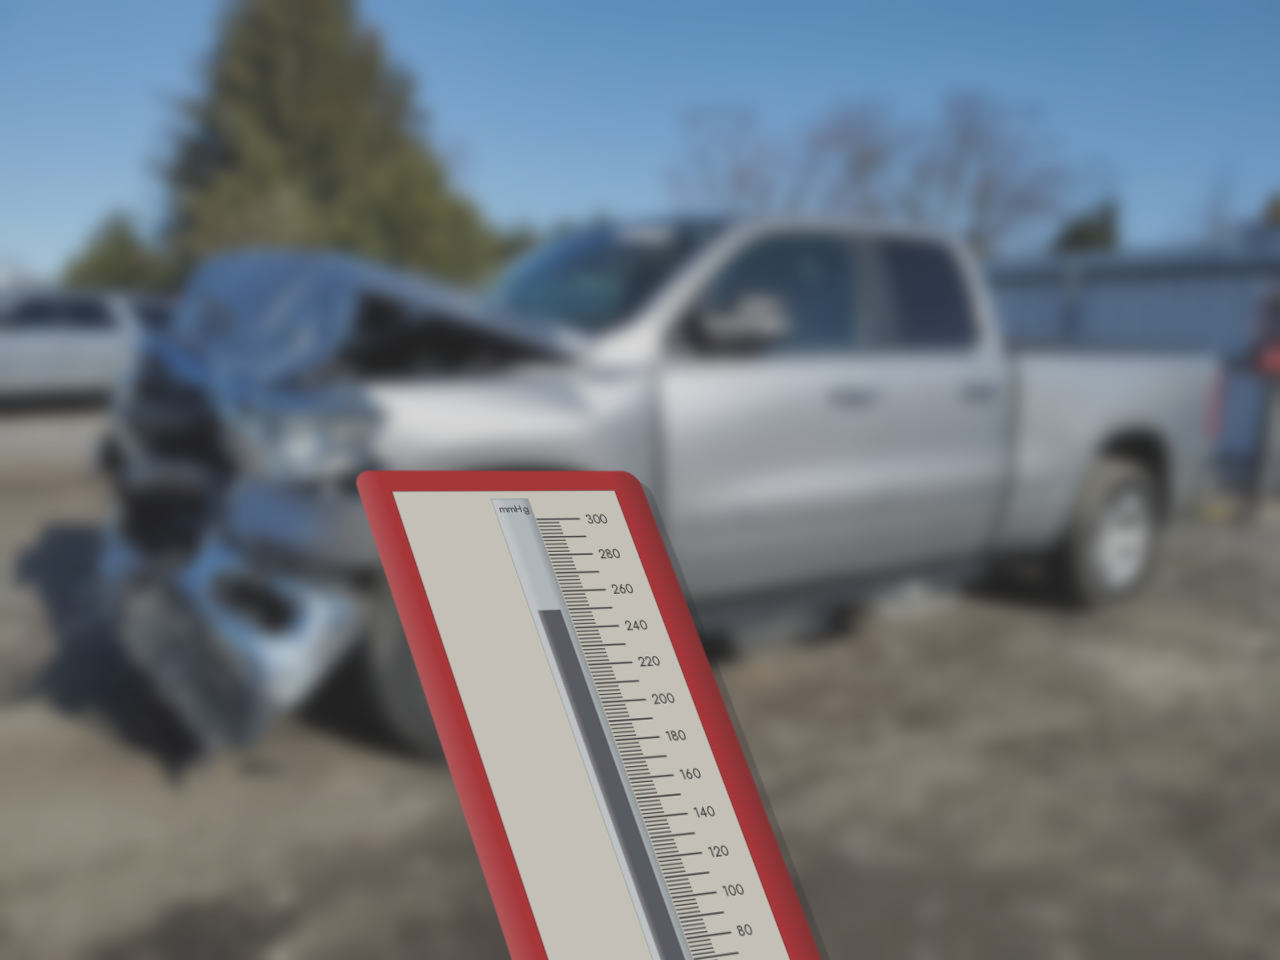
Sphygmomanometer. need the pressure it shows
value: 250 mmHg
